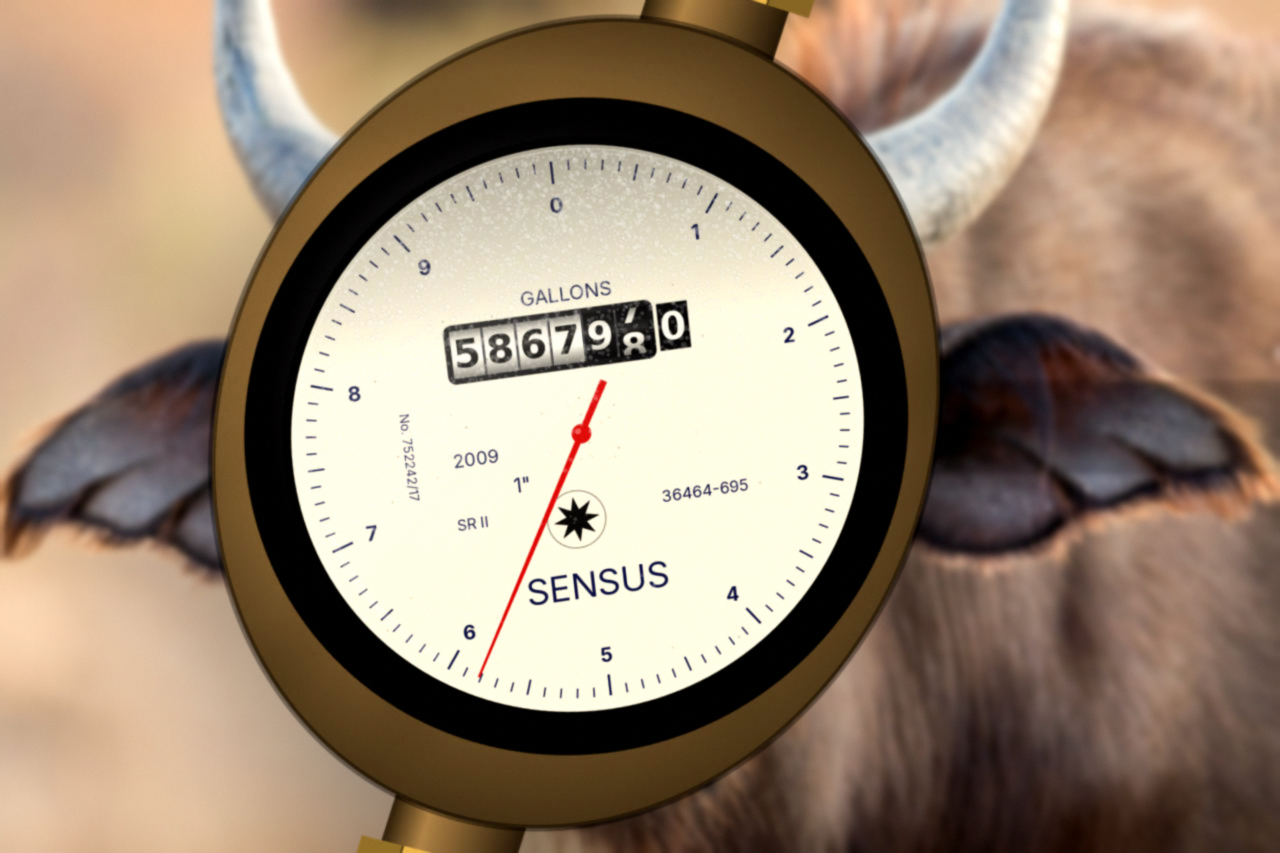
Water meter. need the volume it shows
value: 5867975.8 gal
